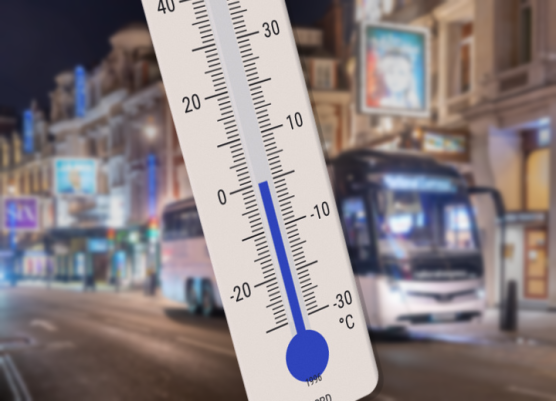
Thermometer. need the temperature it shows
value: 0 °C
